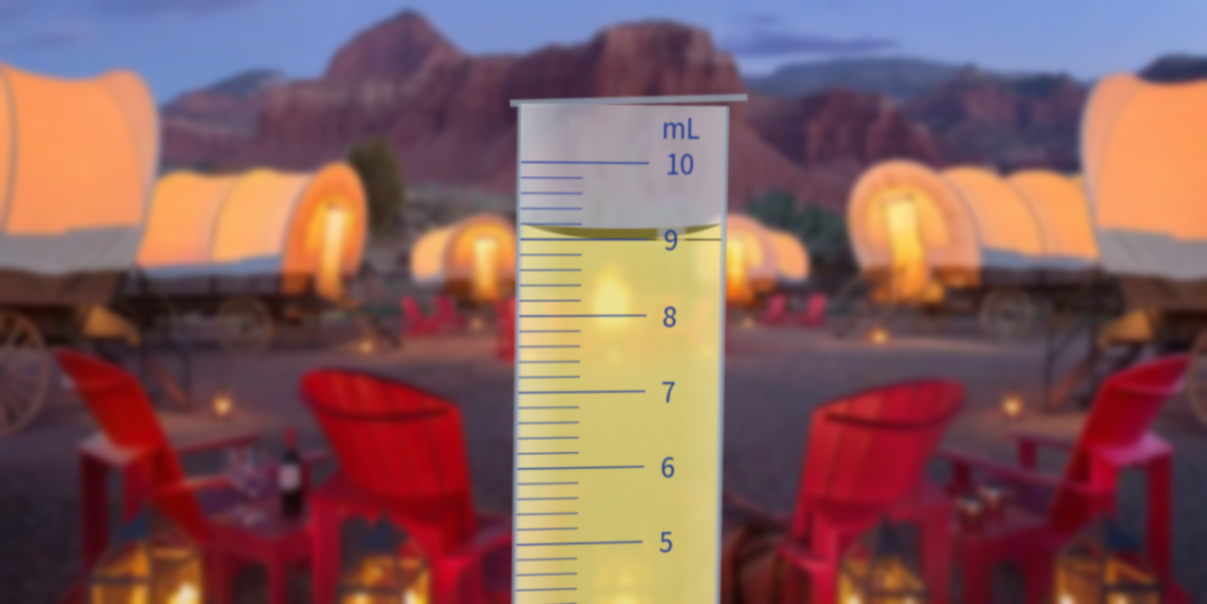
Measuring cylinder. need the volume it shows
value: 9 mL
